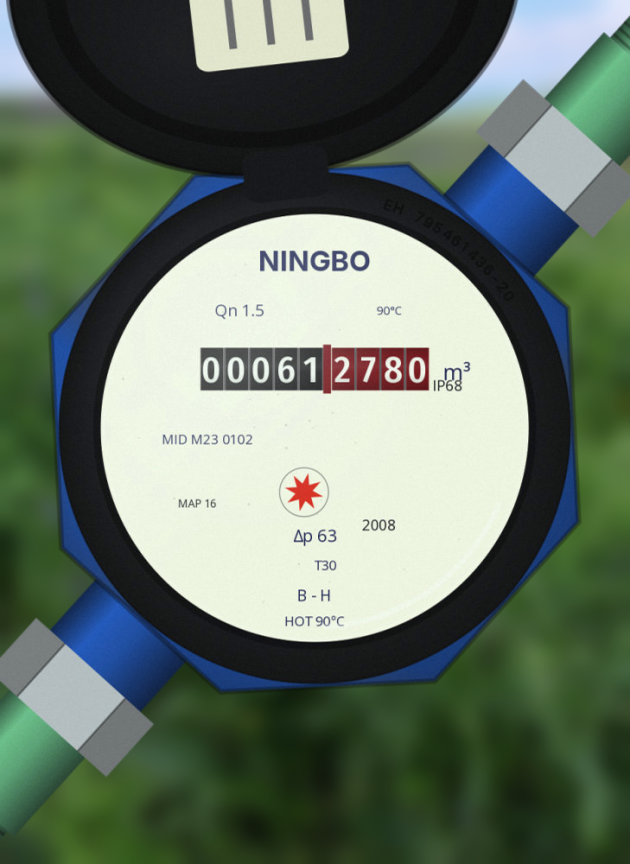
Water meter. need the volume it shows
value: 61.2780 m³
